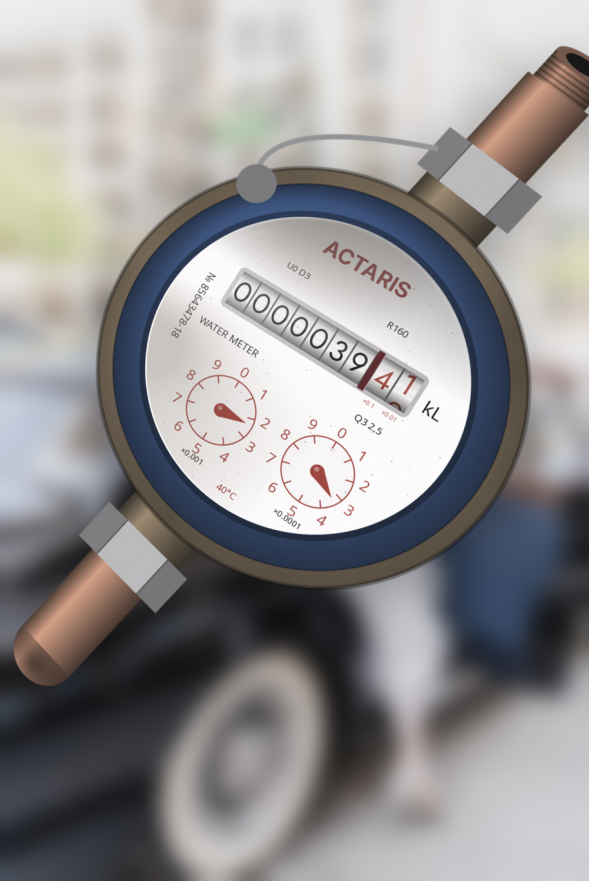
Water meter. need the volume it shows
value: 39.4123 kL
